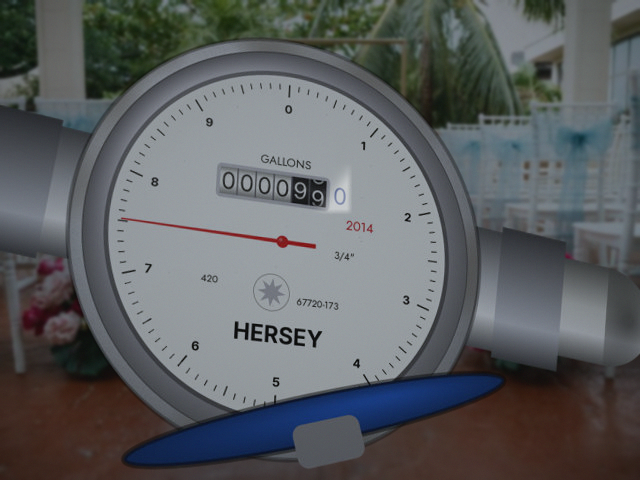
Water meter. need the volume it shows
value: 987.5 gal
